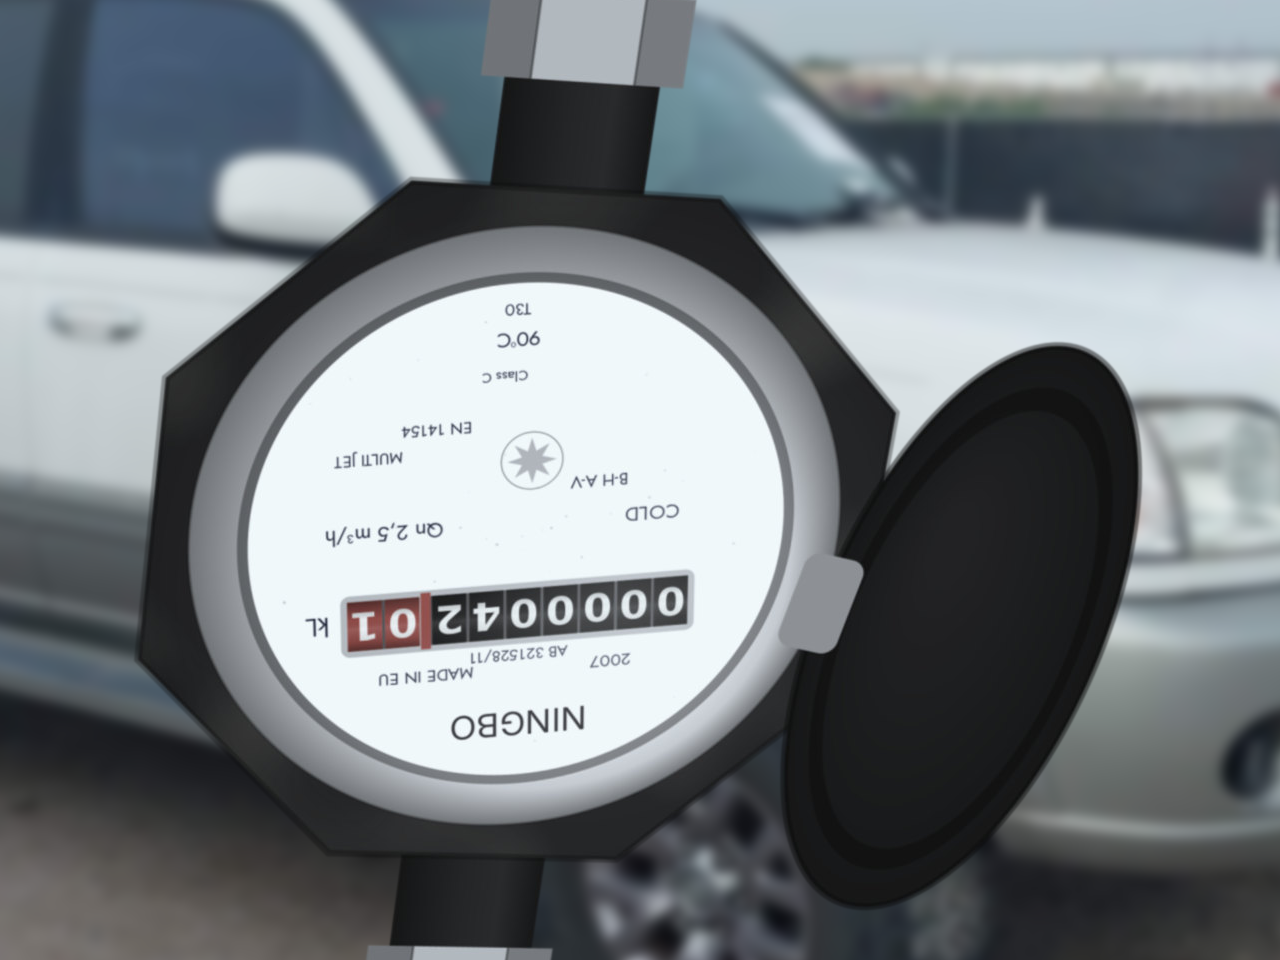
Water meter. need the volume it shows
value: 42.01 kL
